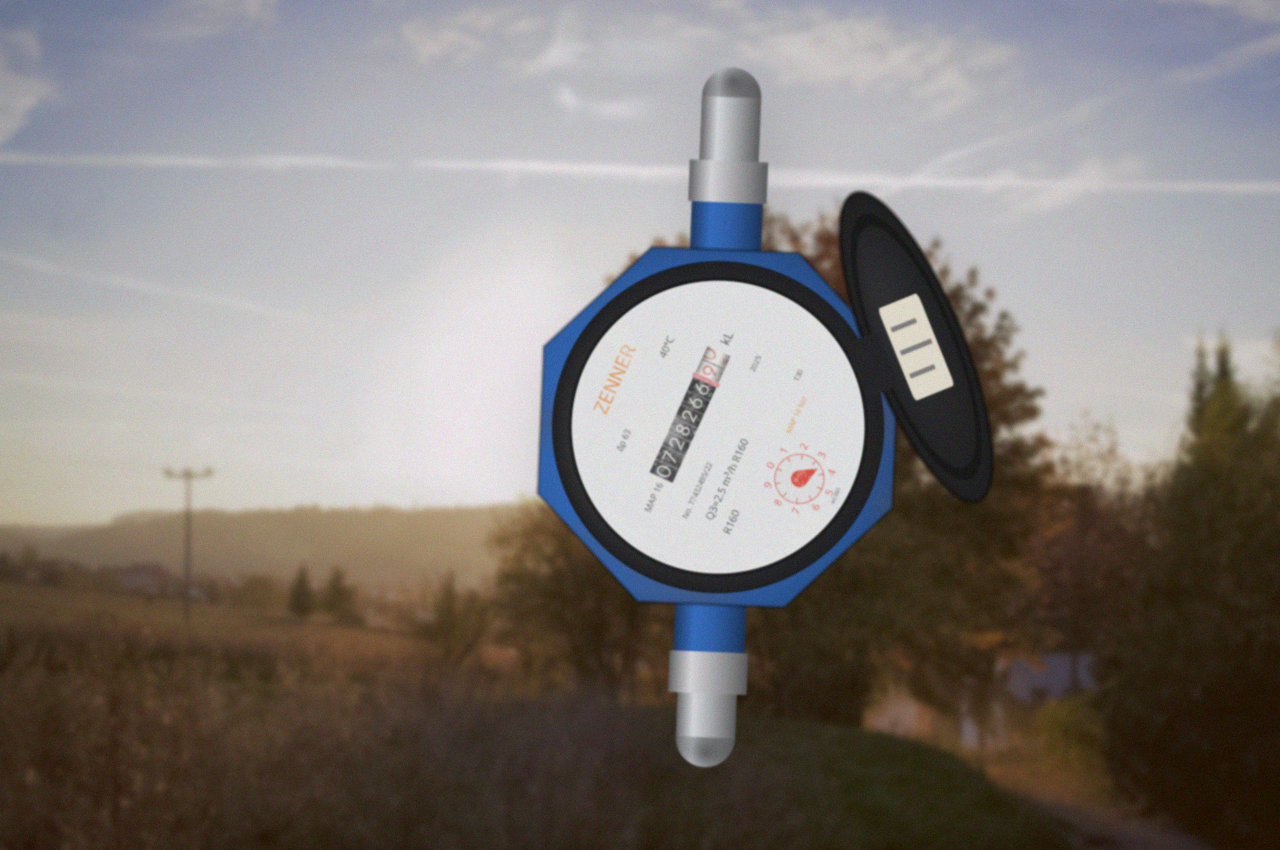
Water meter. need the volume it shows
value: 728266.903 kL
